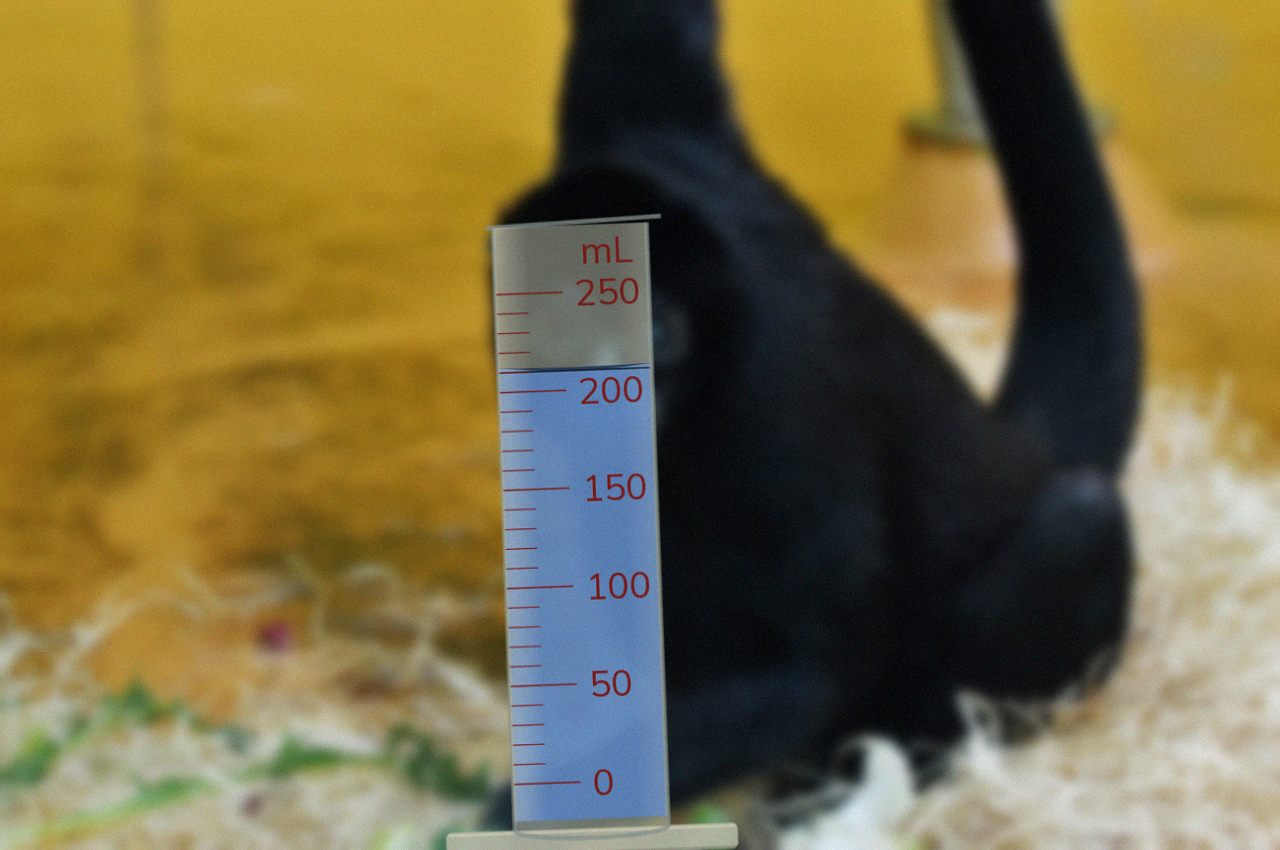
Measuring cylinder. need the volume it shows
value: 210 mL
